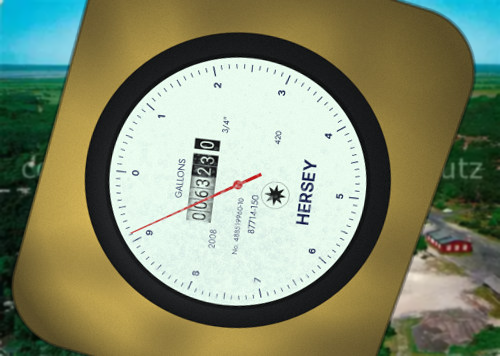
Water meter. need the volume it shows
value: 63229.1 gal
